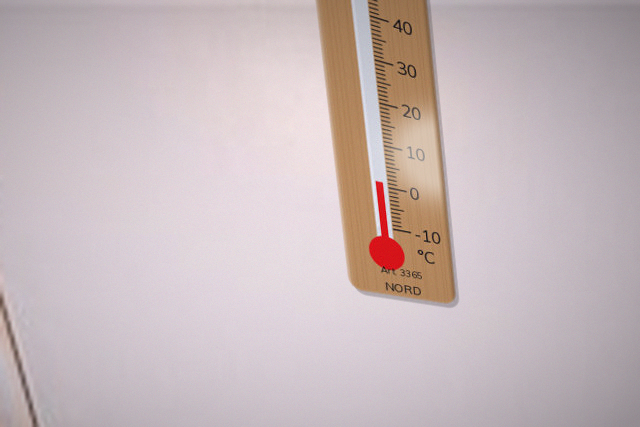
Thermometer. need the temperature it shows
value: 1 °C
